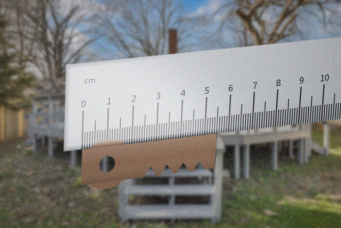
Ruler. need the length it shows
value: 5.5 cm
